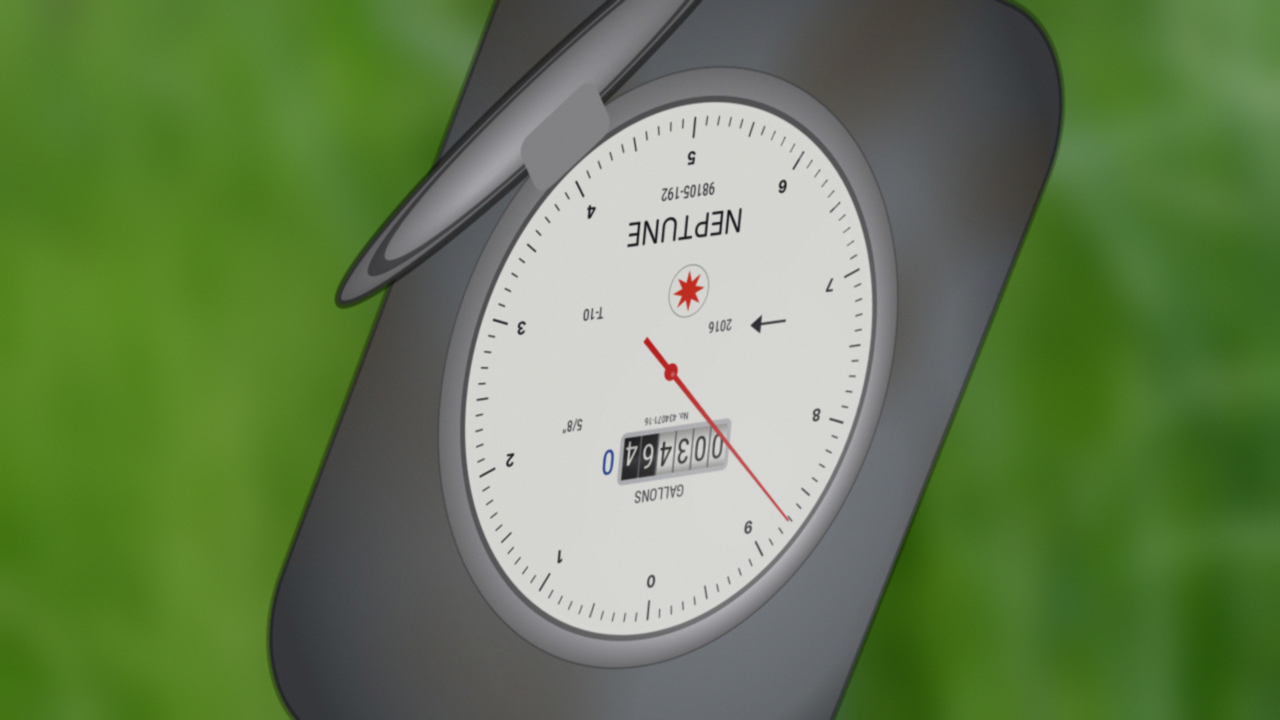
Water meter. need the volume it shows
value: 34638.7 gal
